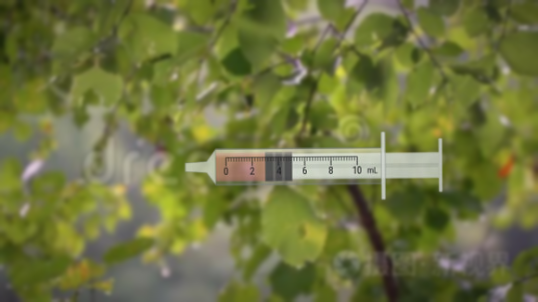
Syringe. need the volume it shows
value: 3 mL
